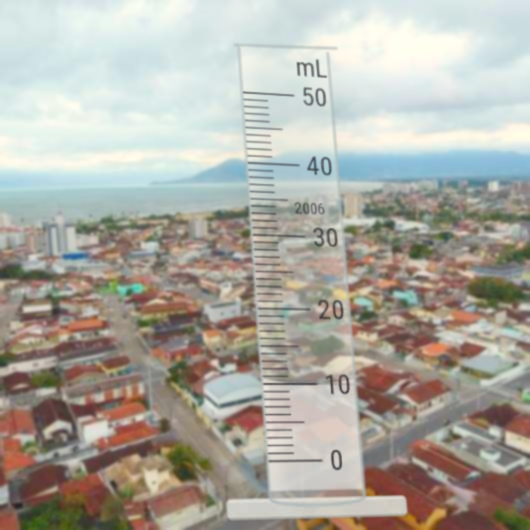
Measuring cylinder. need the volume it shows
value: 10 mL
